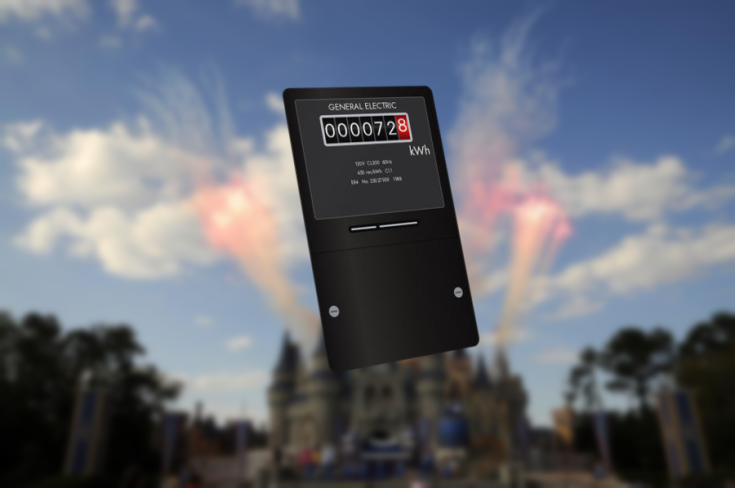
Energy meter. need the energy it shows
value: 72.8 kWh
